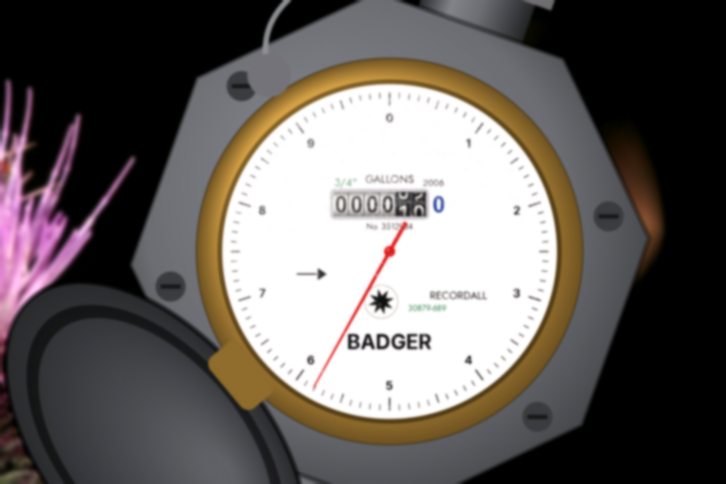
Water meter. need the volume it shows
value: 95.8 gal
